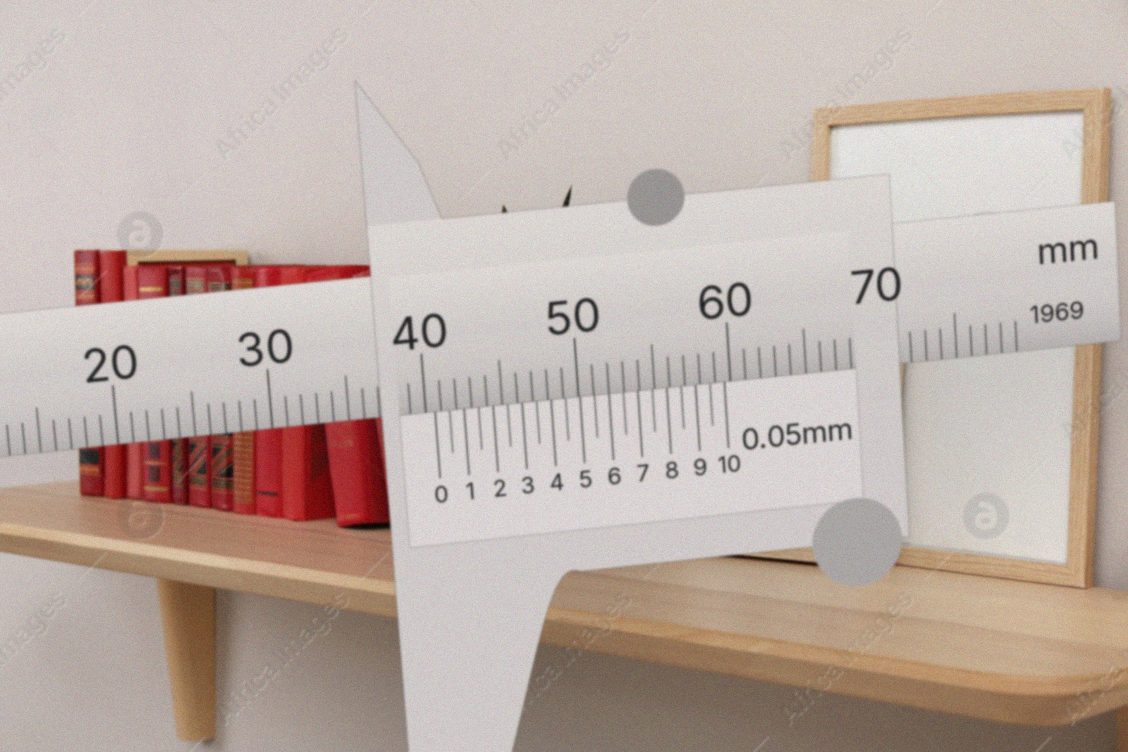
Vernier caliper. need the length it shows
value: 40.6 mm
